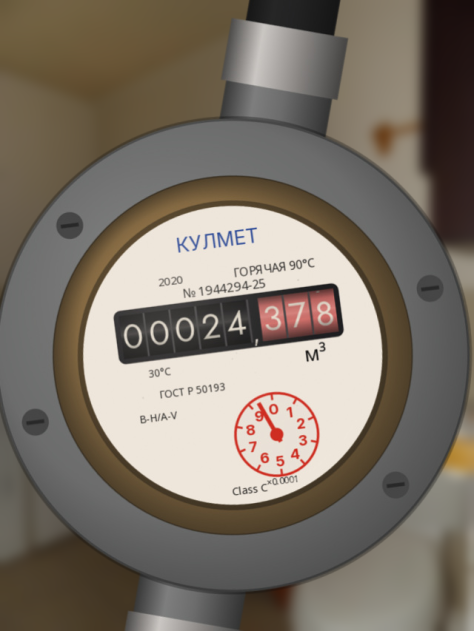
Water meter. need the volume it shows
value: 24.3779 m³
